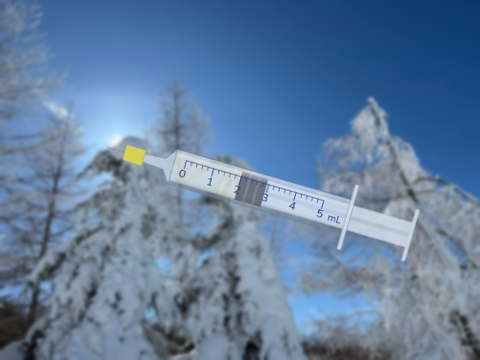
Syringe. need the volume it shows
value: 2 mL
